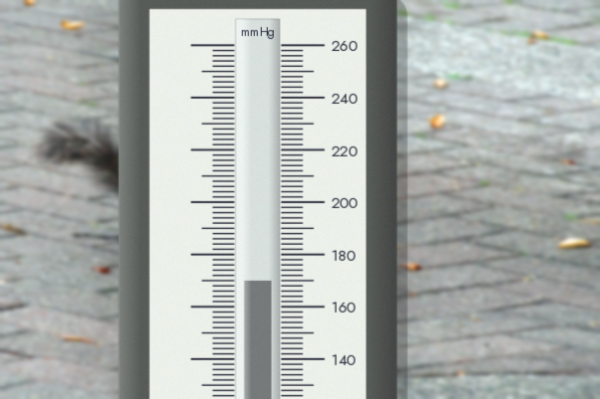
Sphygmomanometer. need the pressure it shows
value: 170 mmHg
